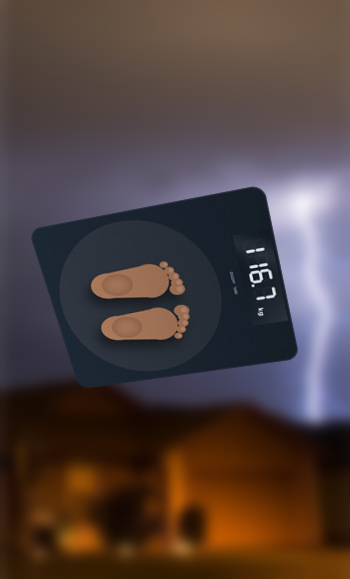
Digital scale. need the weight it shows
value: 116.7 kg
